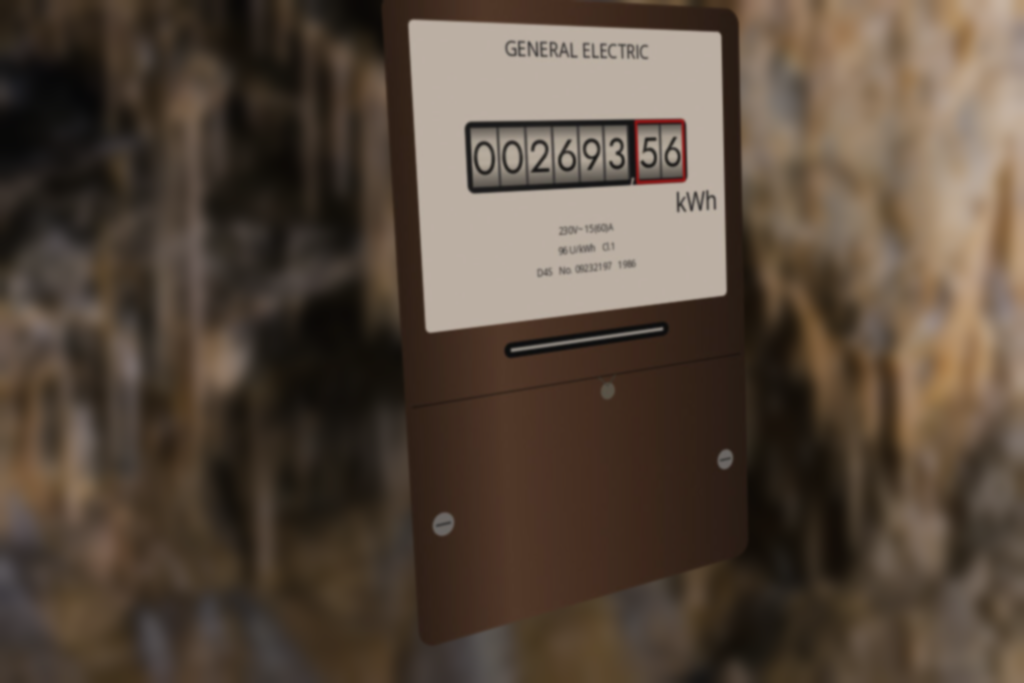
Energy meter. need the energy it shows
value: 2693.56 kWh
